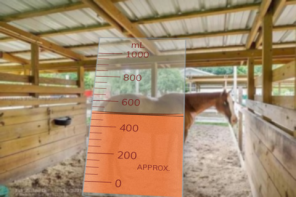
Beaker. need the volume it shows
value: 500 mL
